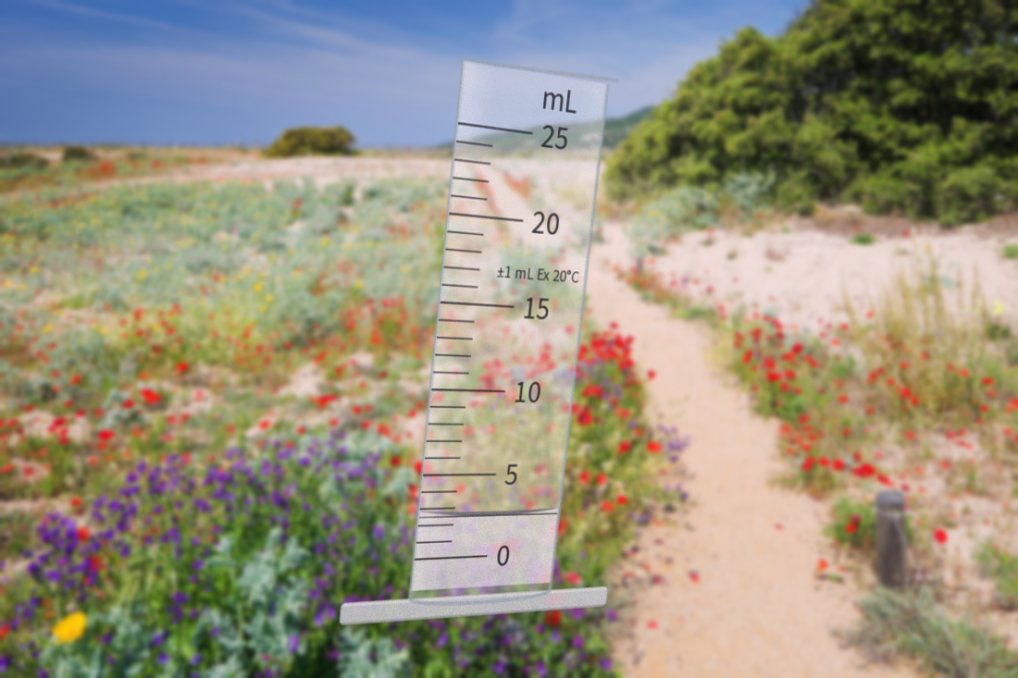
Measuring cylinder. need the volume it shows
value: 2.5 mL
